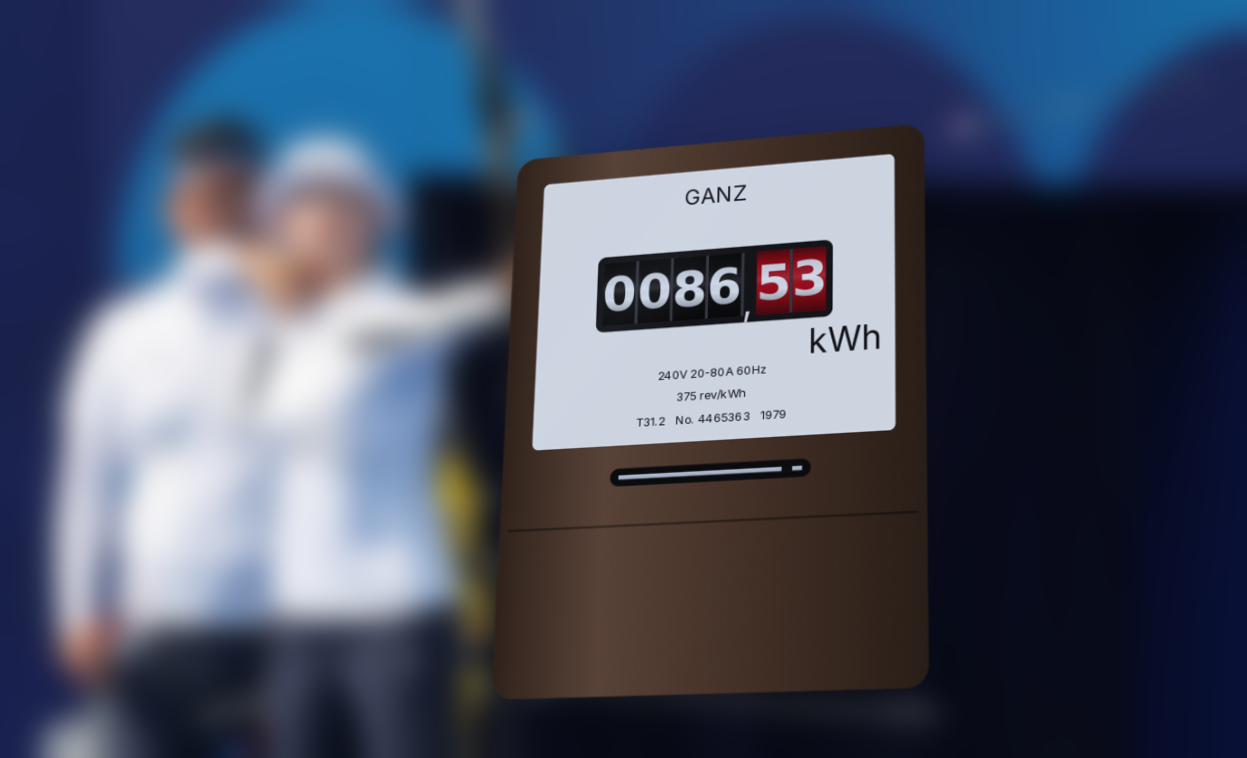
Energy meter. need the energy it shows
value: 86.53 kWh
